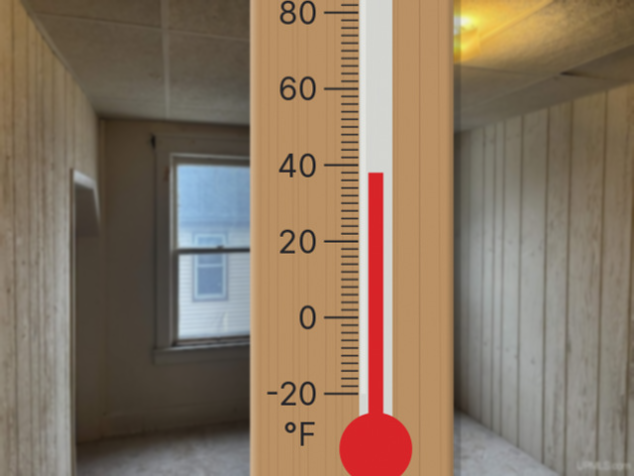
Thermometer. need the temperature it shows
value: 38 °F
